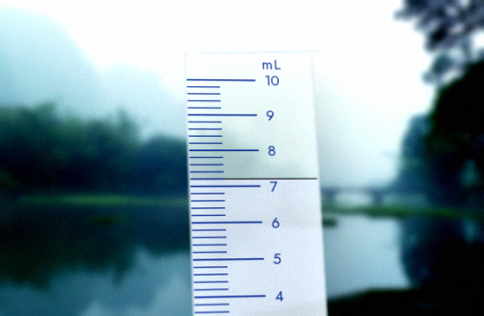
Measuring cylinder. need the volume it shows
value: 7.2 mL
